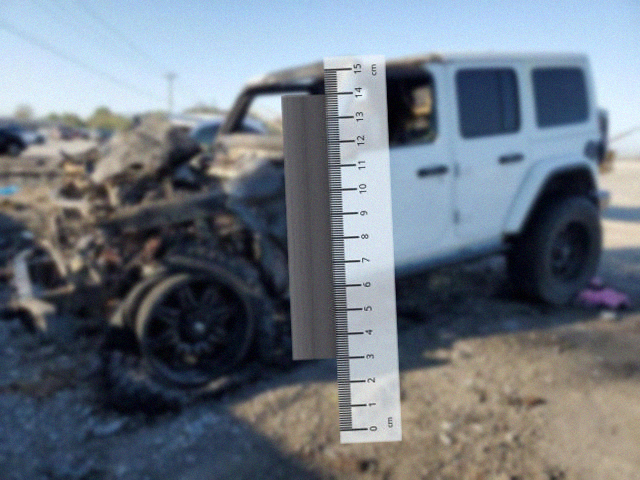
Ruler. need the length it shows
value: 11 cm
